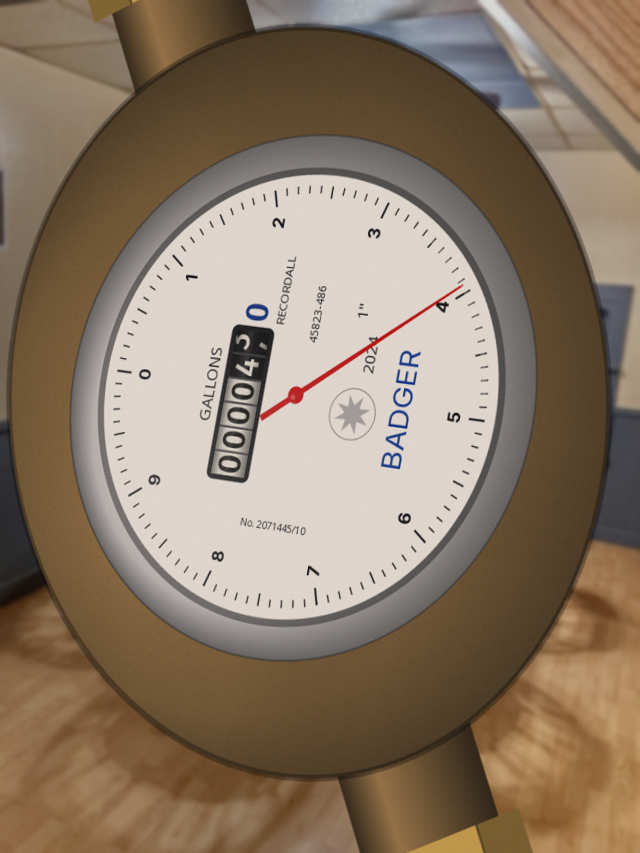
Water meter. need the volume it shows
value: 433.9 gal
